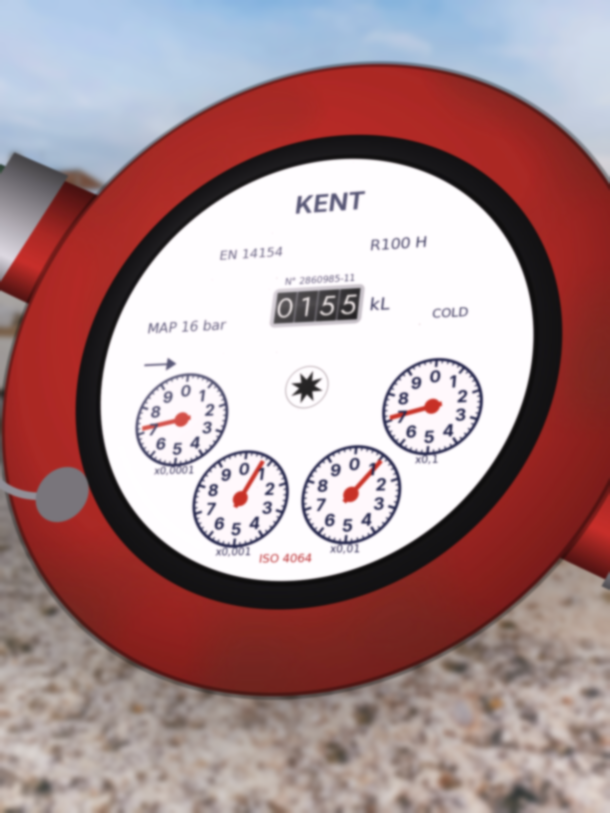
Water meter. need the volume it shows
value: 155.7107 kL
